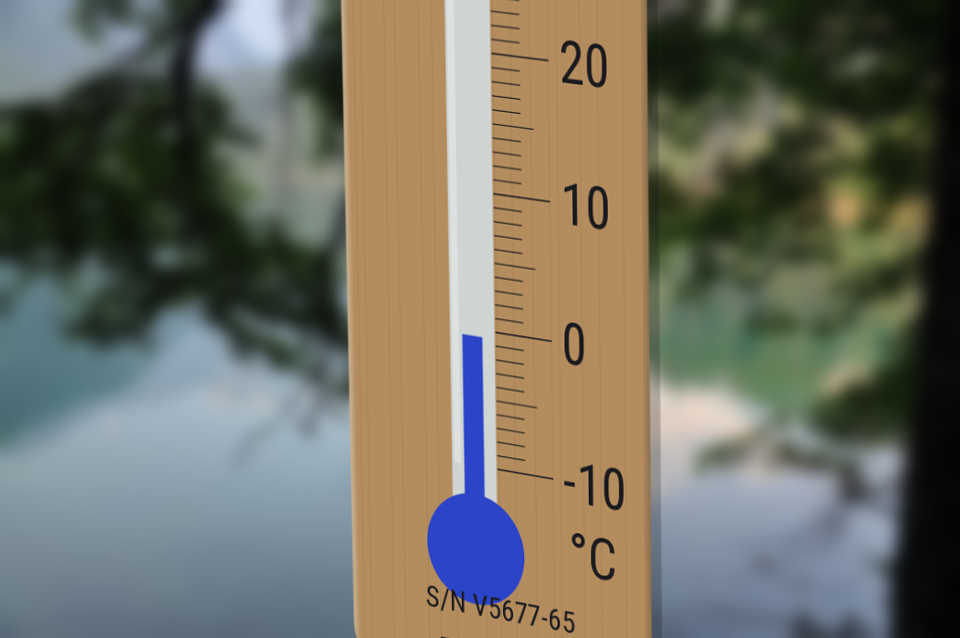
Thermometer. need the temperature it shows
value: -0.5 °C
